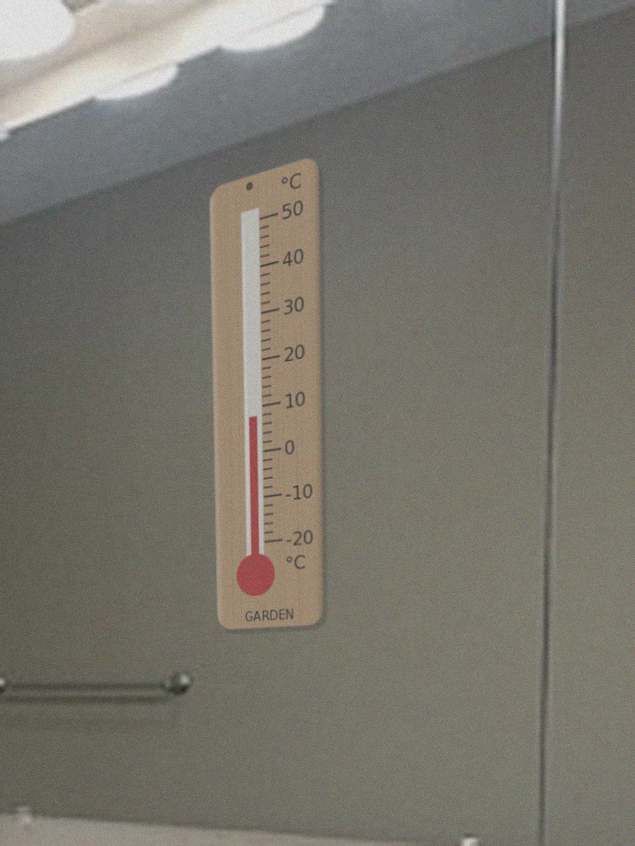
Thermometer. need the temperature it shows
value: 8 °C
